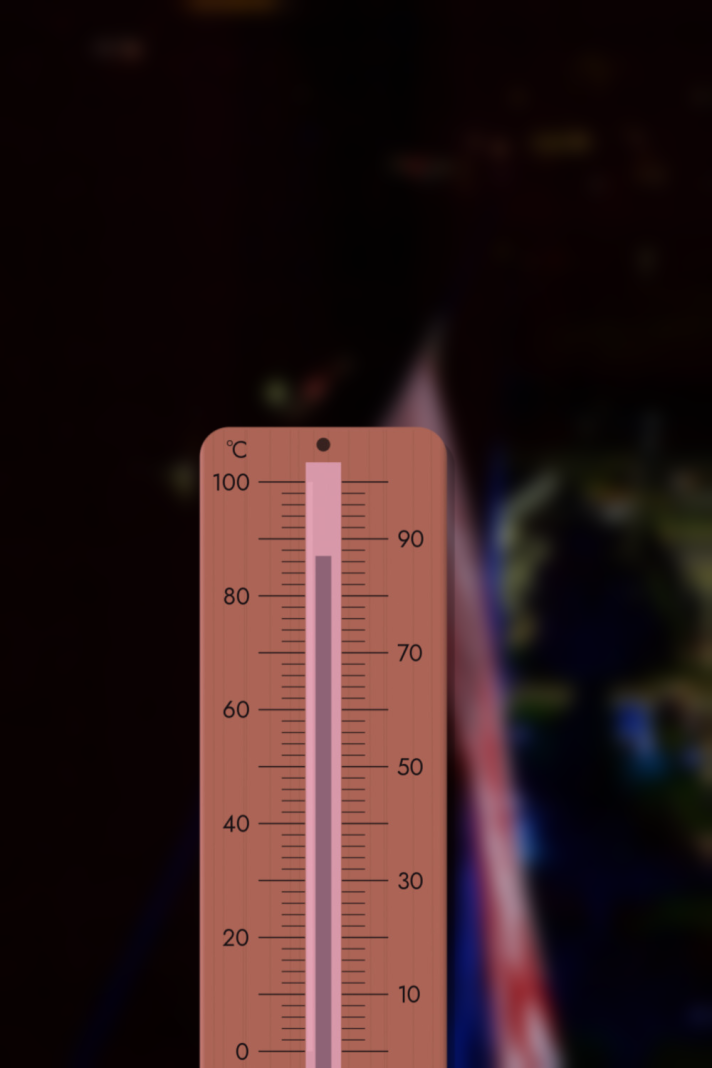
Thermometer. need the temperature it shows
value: 87 °C
